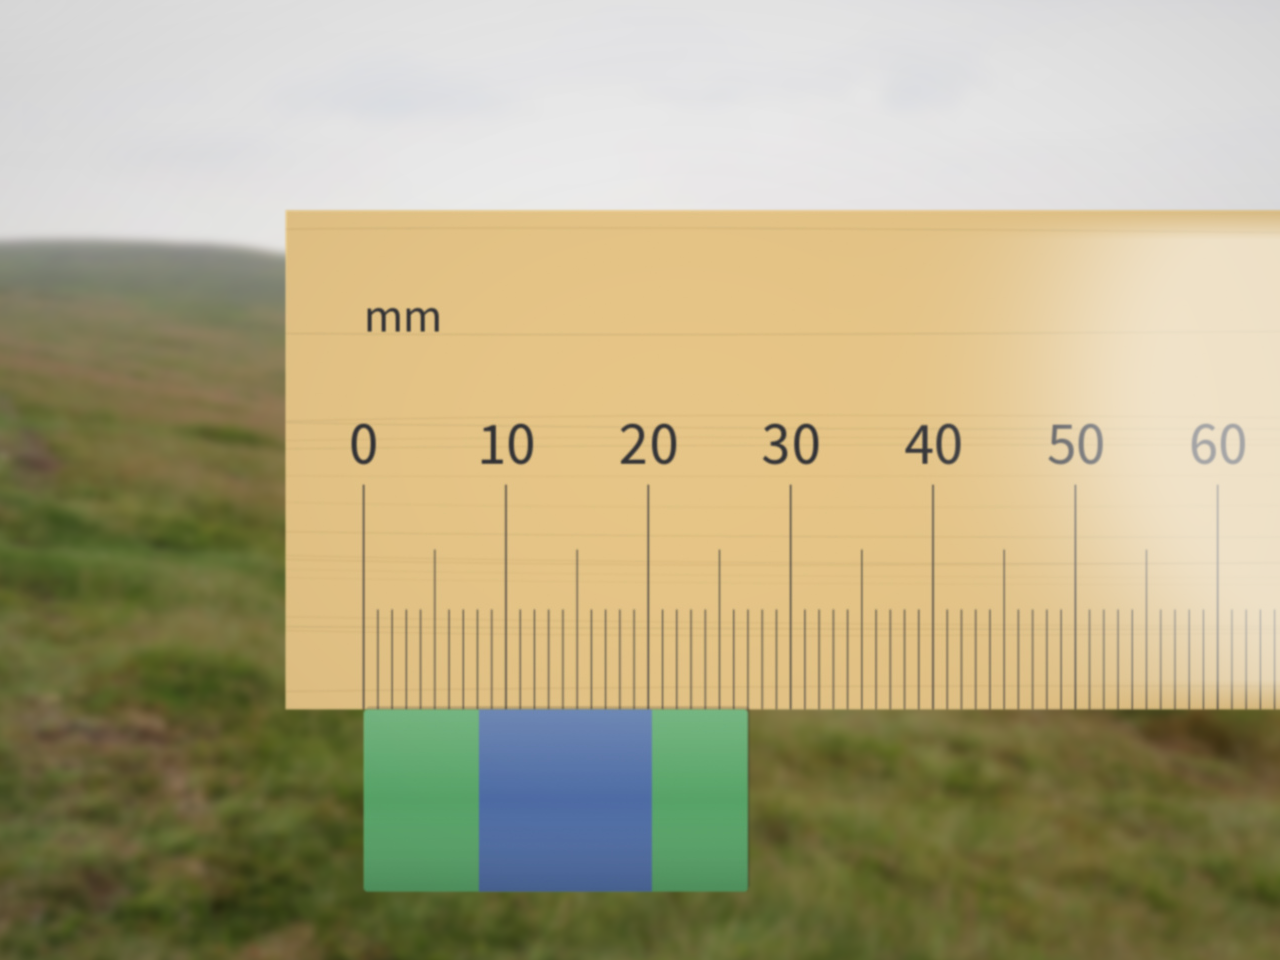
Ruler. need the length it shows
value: 27 mm
